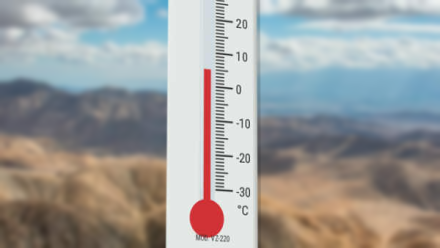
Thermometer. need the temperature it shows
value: 5 °C
